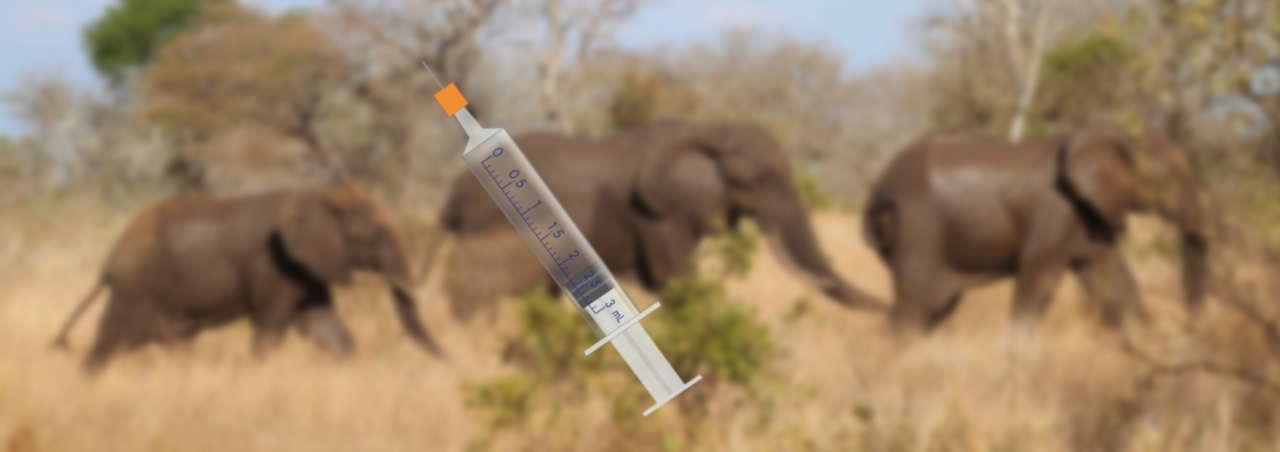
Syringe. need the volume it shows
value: 2.3 mL
